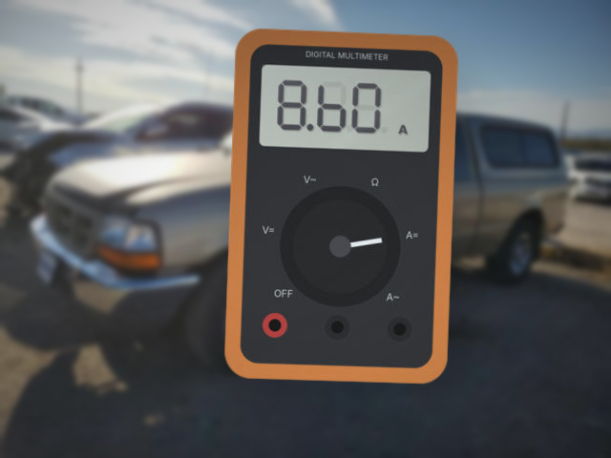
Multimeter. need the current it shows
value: 8.60 A
